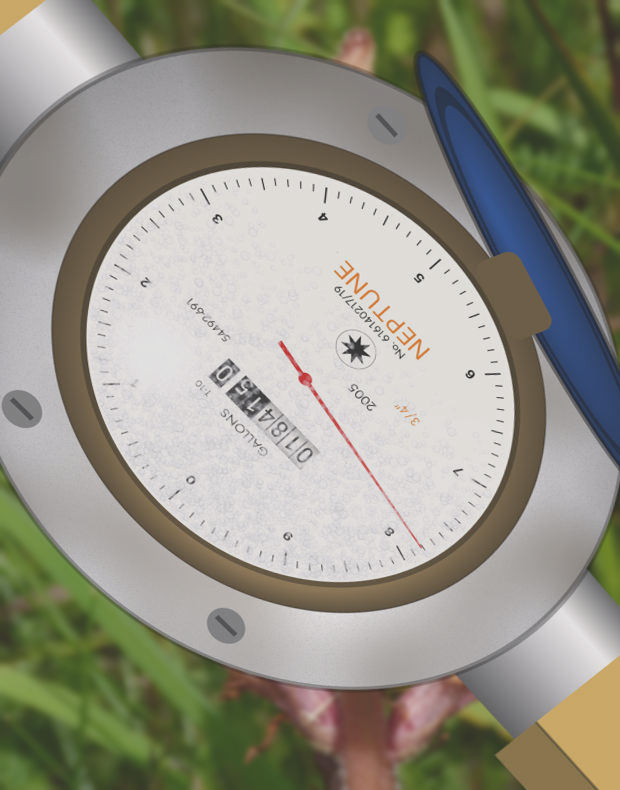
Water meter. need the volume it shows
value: 184147.8 gal
